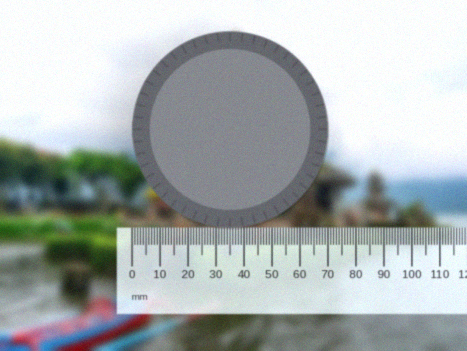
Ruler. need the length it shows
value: 70 mm
